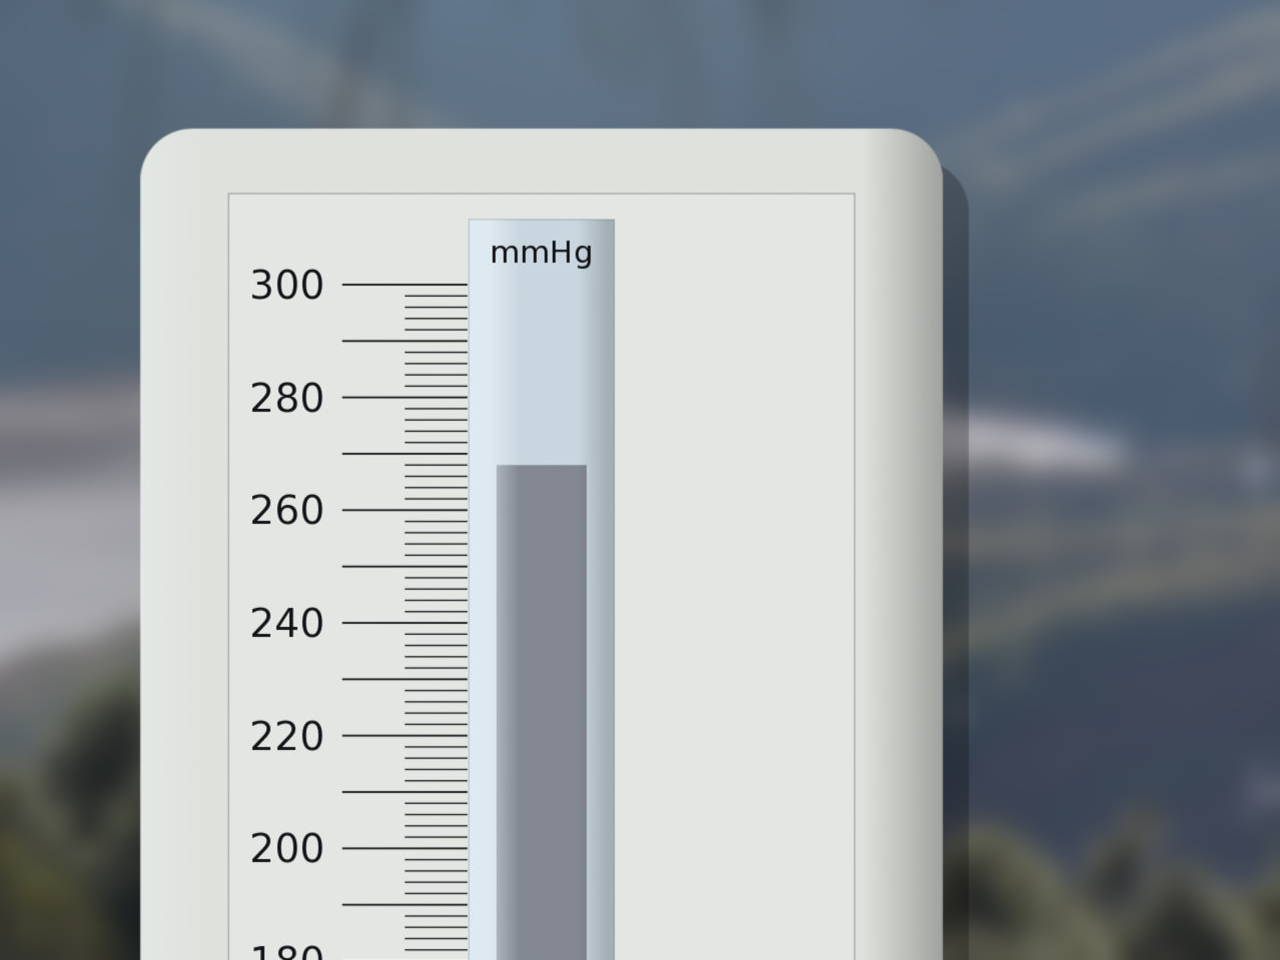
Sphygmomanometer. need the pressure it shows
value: 268 mmHg
